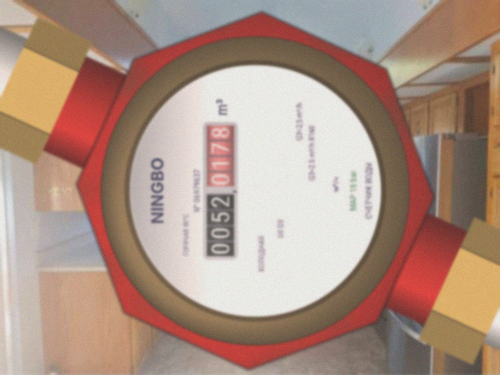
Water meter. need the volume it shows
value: 52.0178 m³
